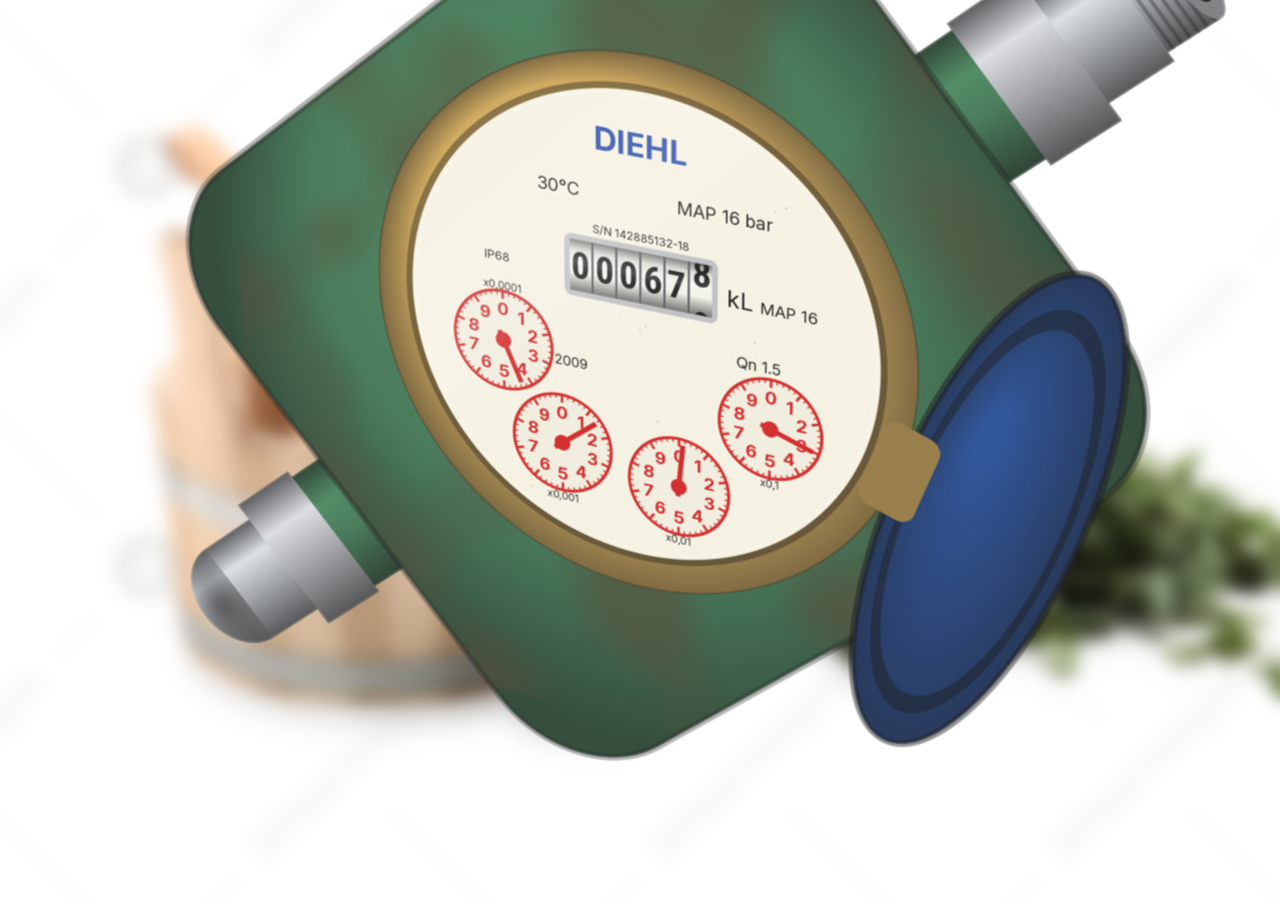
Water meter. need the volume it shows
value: 678.3014 kL
